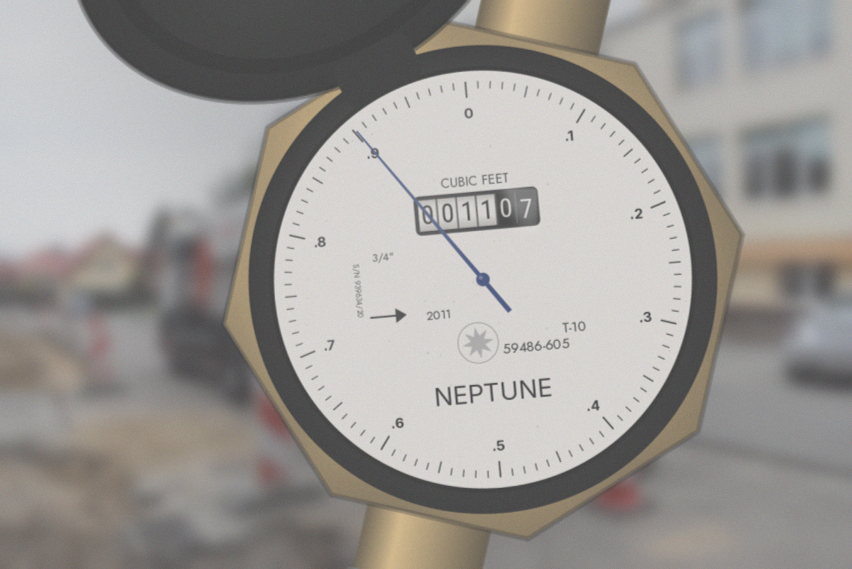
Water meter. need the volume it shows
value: 1106.90 ft³
